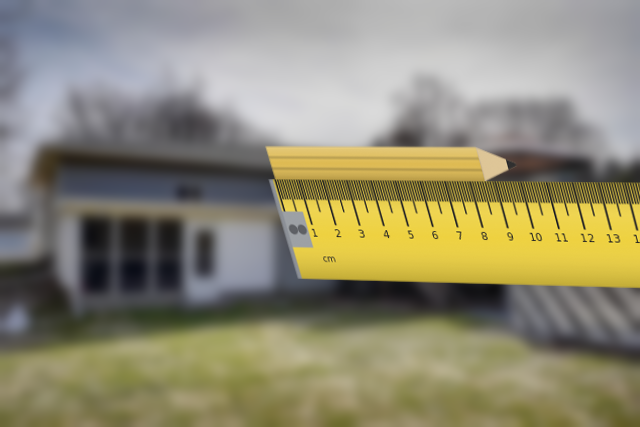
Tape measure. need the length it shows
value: 10 cm
